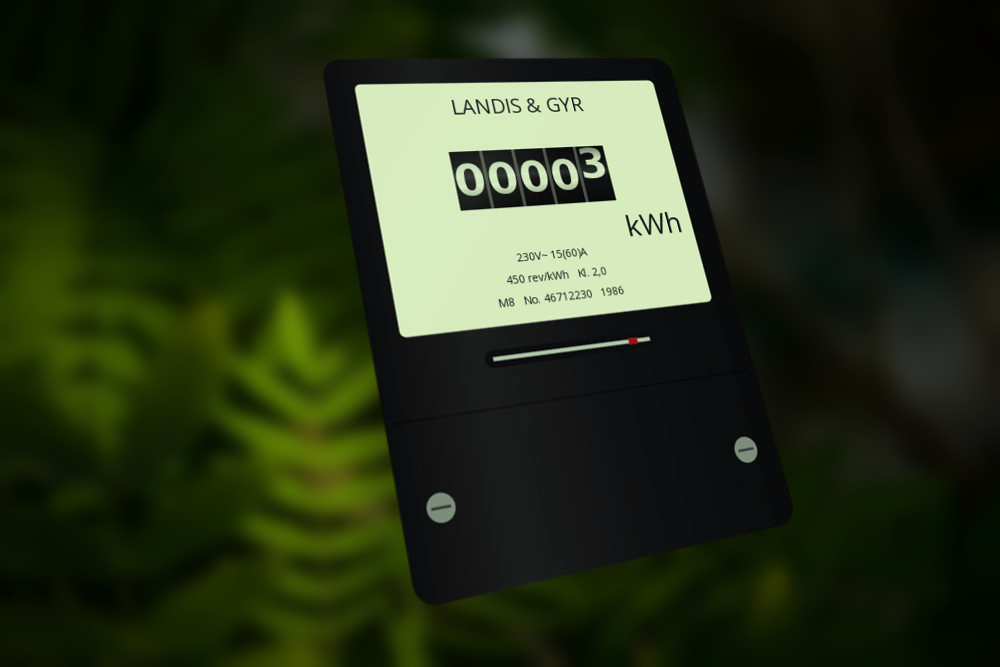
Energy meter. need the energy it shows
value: 3 kWh
